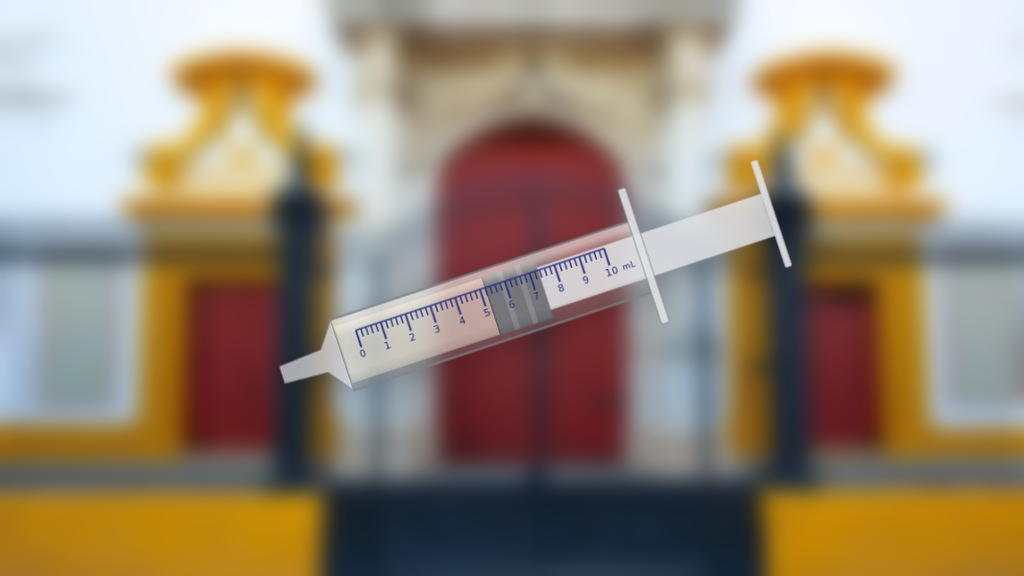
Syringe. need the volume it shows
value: 5.2 mL
